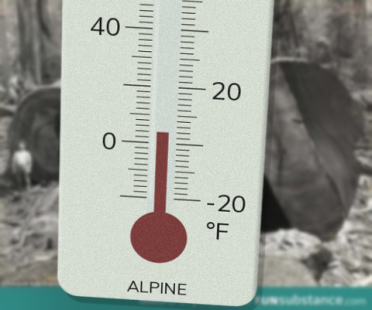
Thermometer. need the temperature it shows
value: 4 °F
